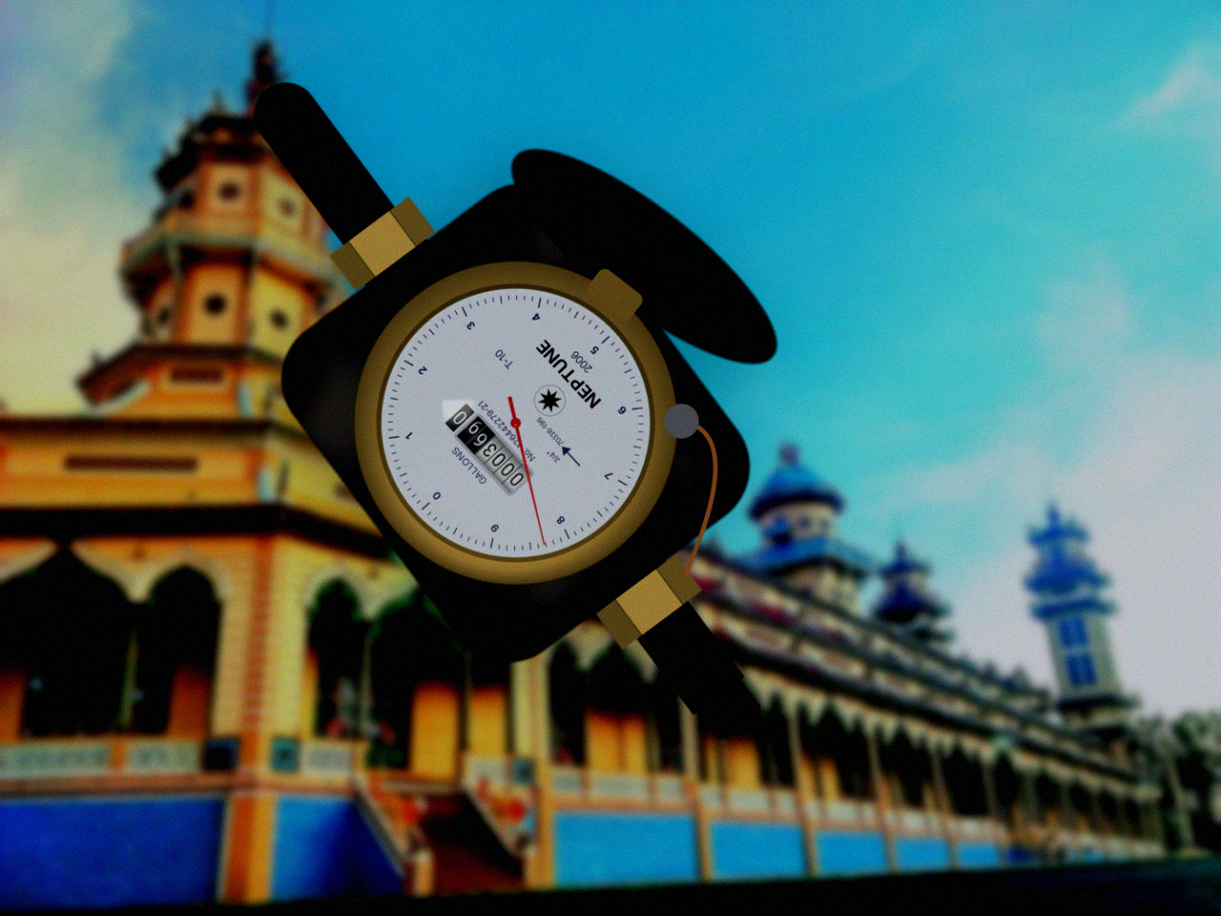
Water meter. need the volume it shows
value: 3688.3 gal
